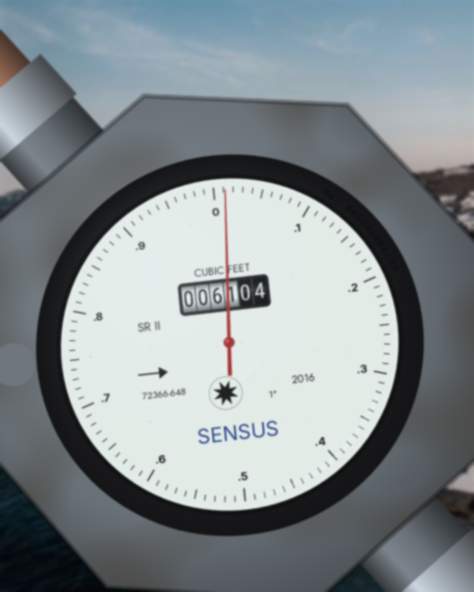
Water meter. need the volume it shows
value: 6104.01 ft³
